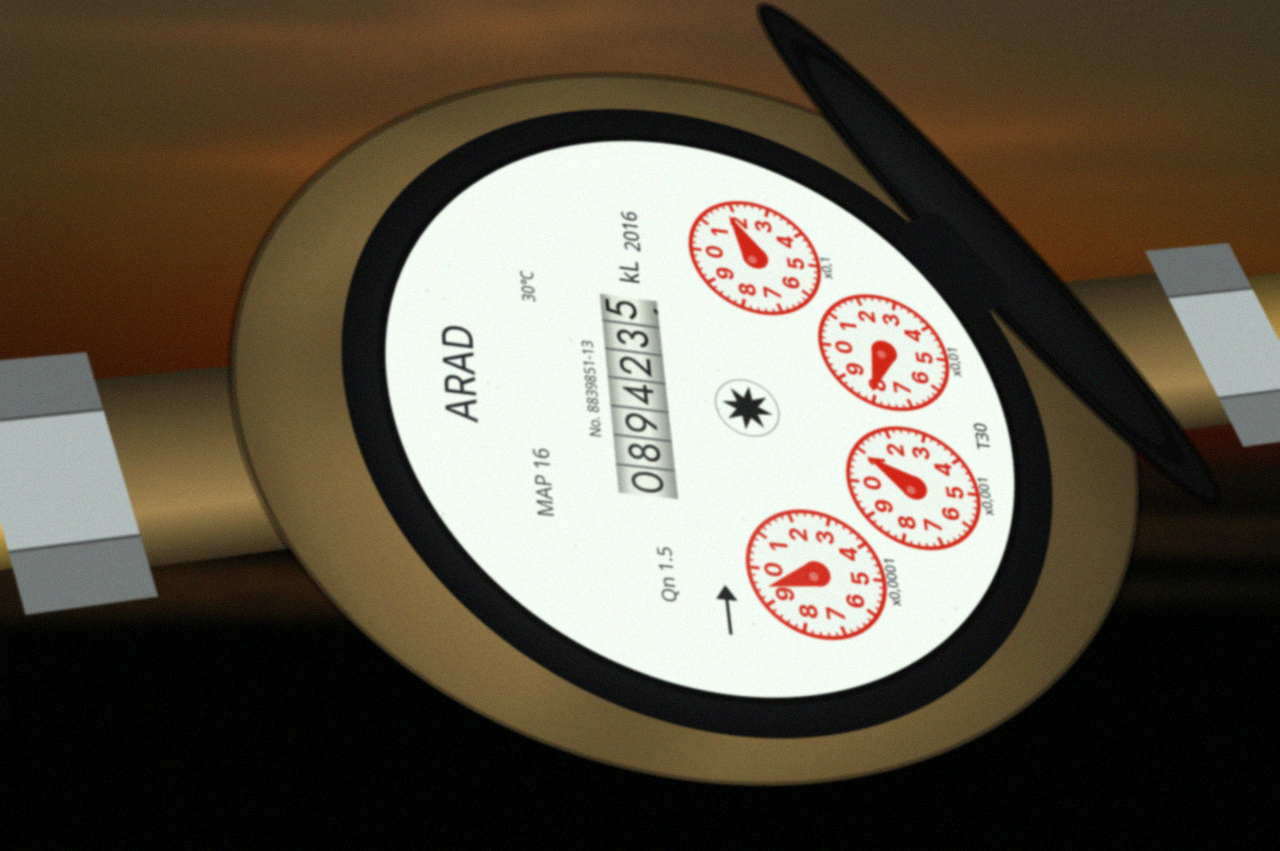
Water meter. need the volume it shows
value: 894235.1809 kL
